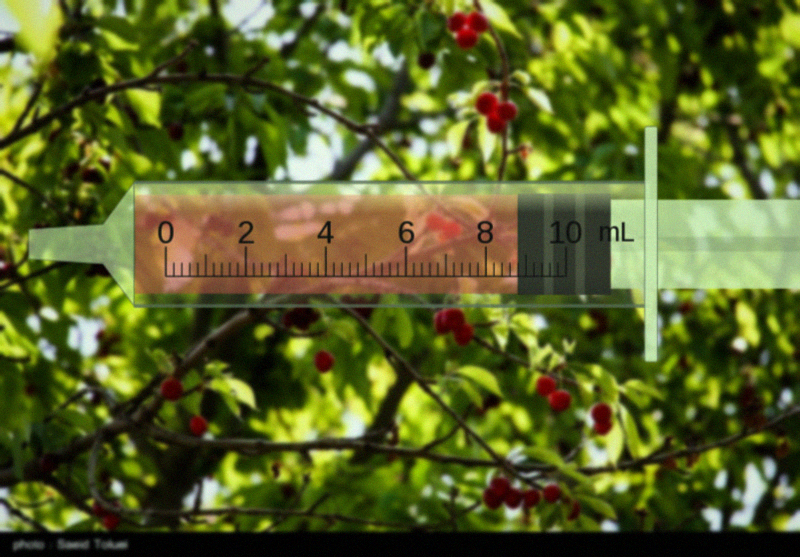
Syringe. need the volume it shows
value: 8.8 mL
